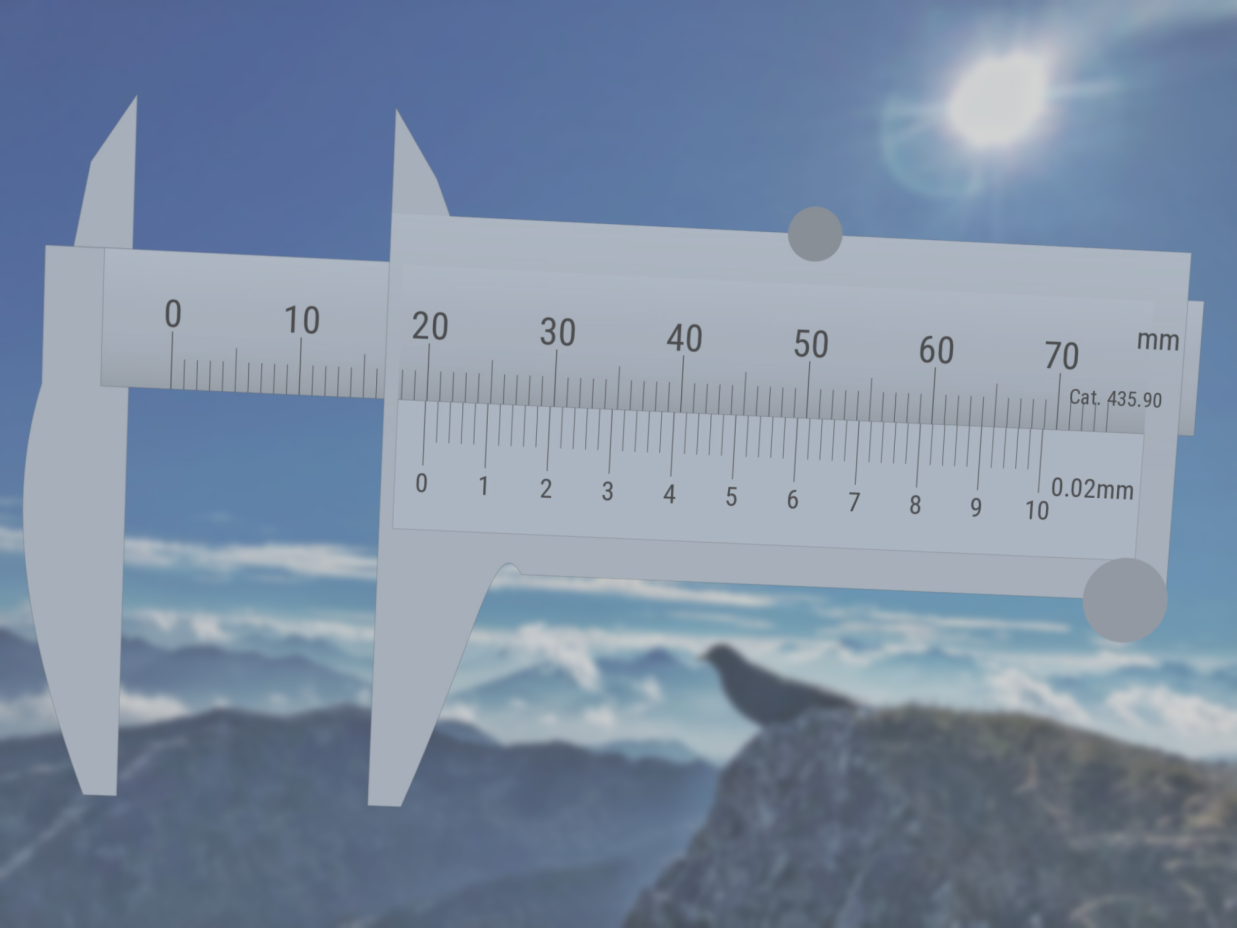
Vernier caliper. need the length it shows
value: 19.9 mm
